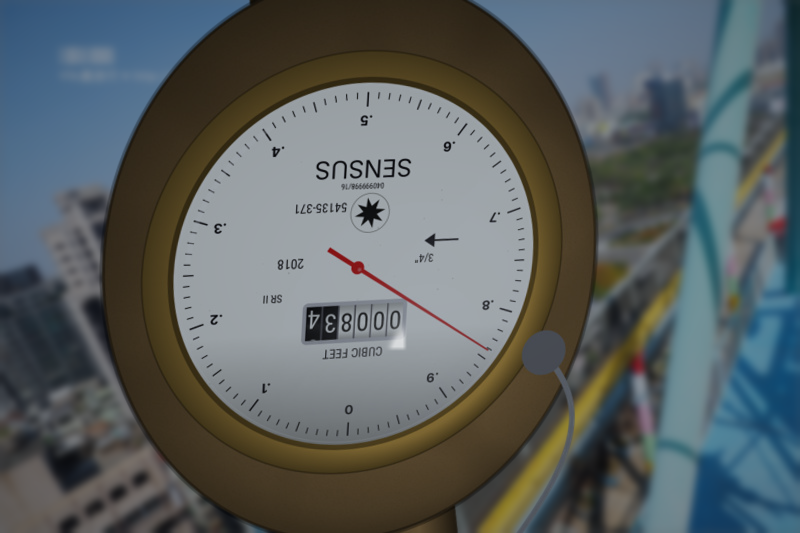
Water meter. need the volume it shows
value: 833.84 ft³
